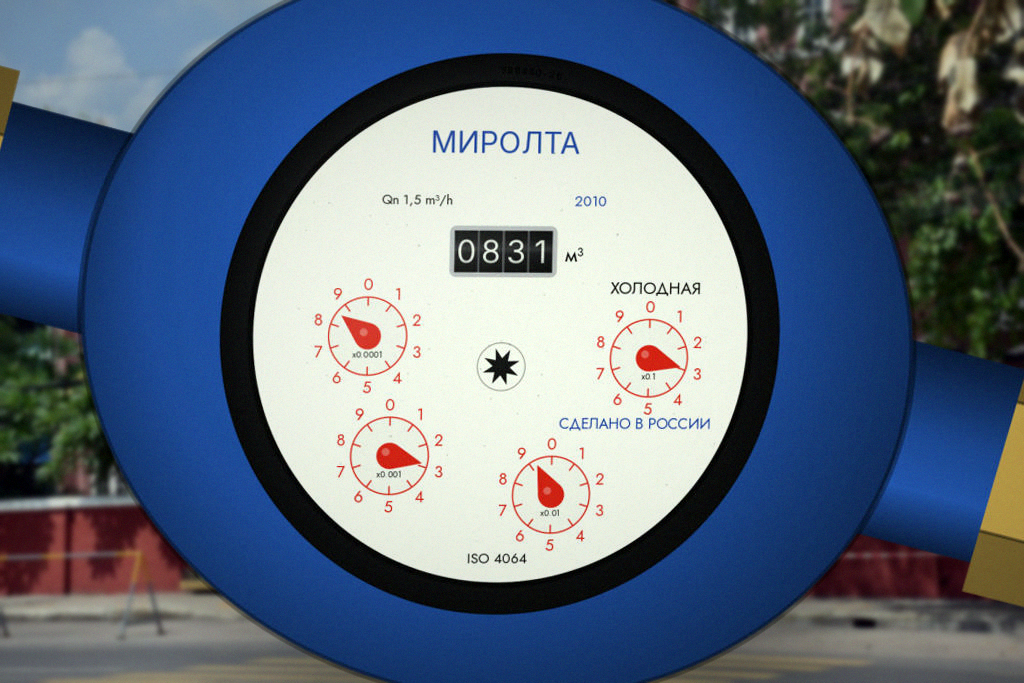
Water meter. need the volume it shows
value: 831.2928 m³
